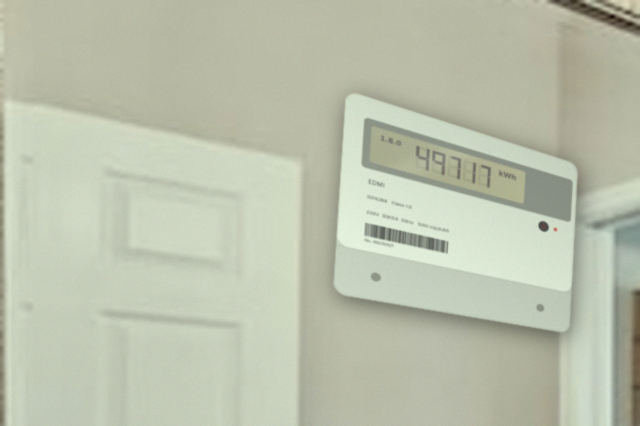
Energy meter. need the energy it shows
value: 49717 kWh
